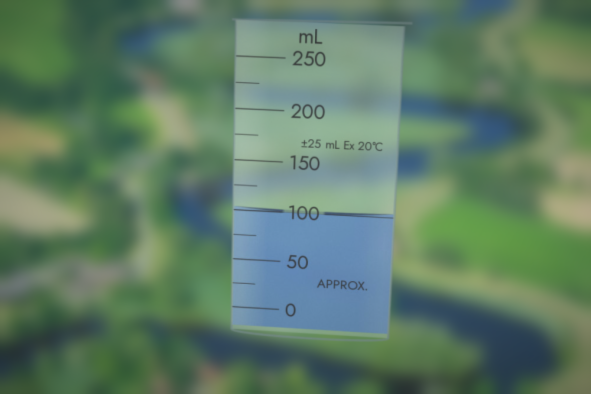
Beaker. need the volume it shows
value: 100 mL
